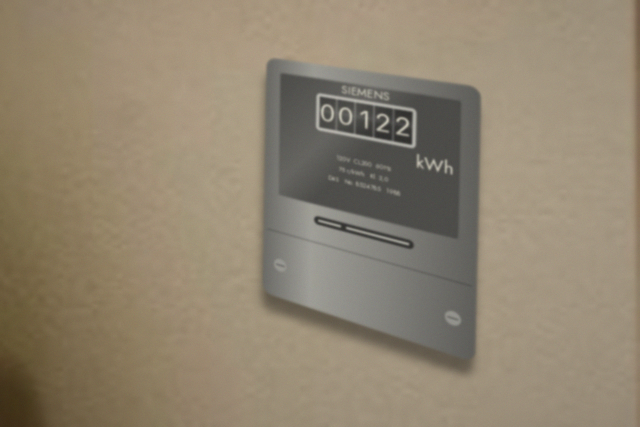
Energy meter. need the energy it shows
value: 122 kWh
